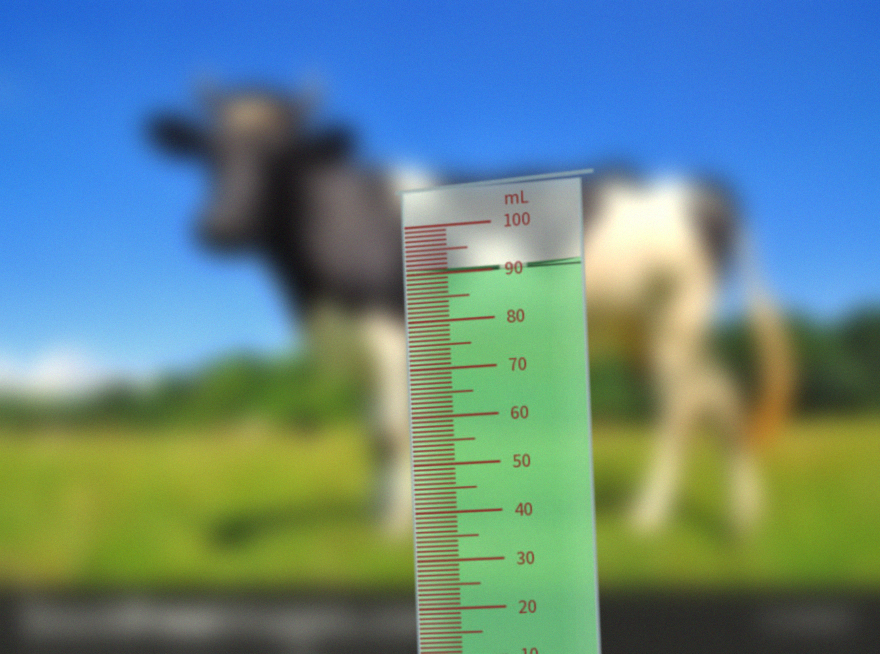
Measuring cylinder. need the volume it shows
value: 90 mL
